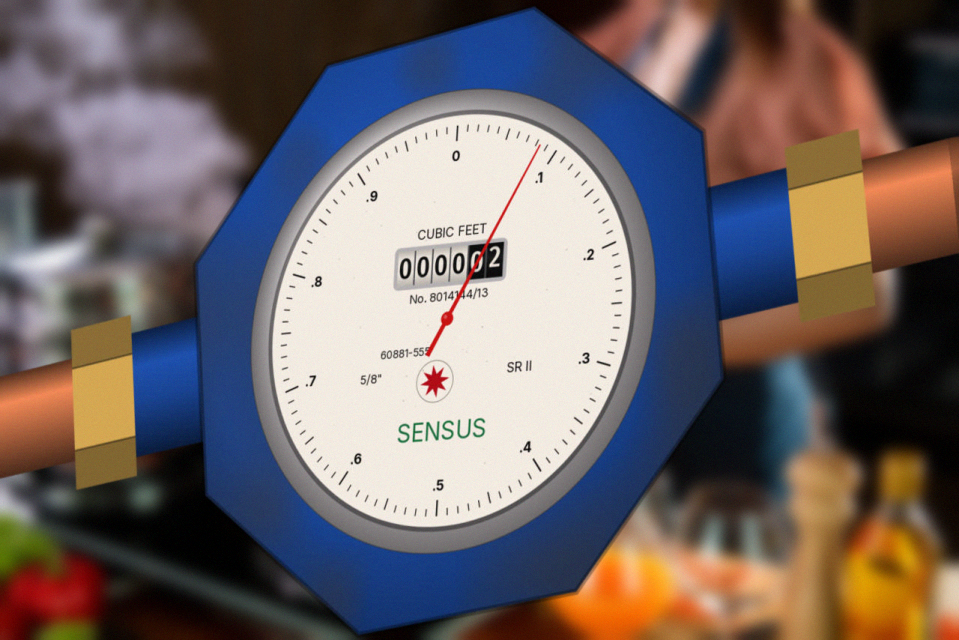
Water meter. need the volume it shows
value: 2.08 ft³
